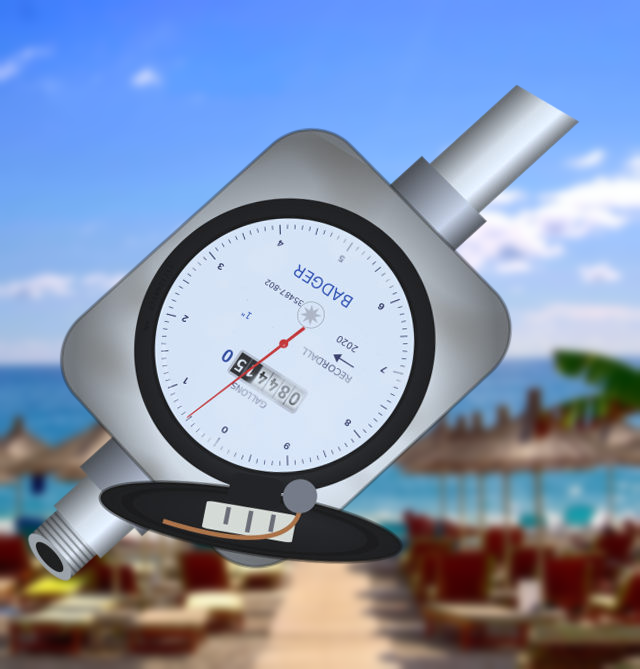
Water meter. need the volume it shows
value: 844150.5 gal
